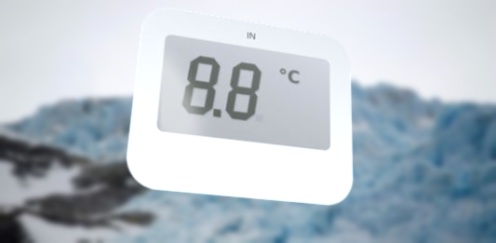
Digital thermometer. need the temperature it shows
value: 8.8 °C
